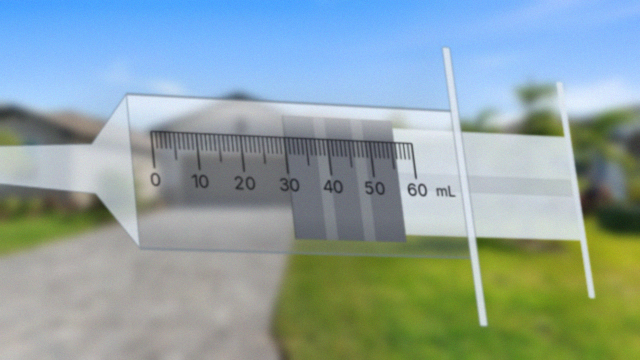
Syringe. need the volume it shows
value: 30 mL
